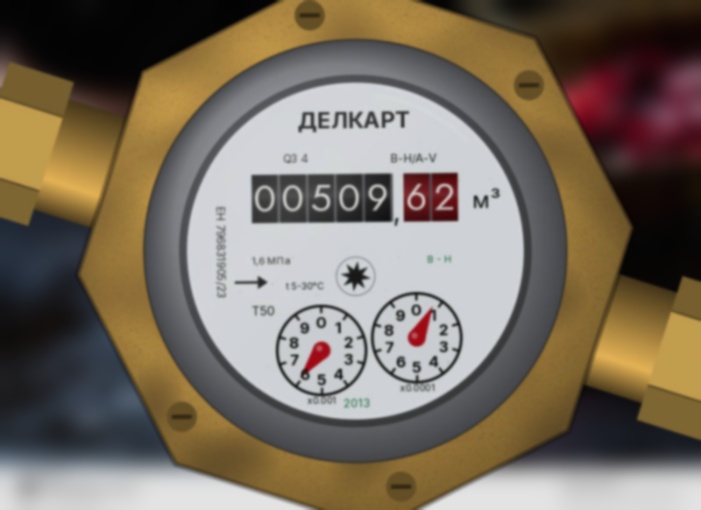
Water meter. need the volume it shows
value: 509.6260 m³
